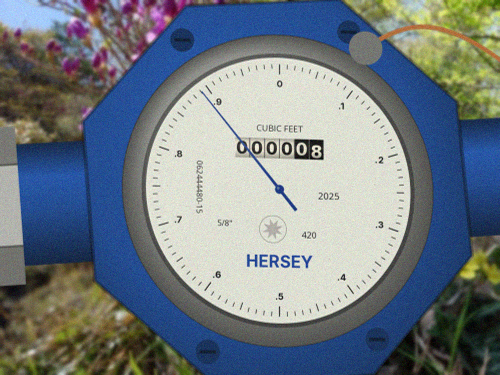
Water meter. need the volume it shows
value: 7.89 ft³
